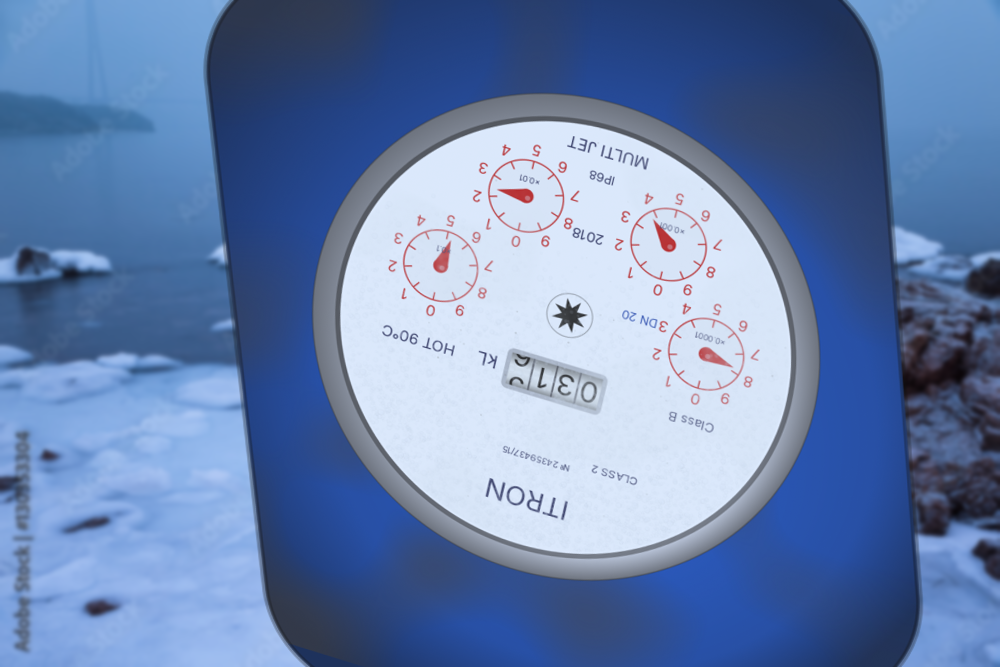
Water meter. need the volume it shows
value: 315.5237 kL
